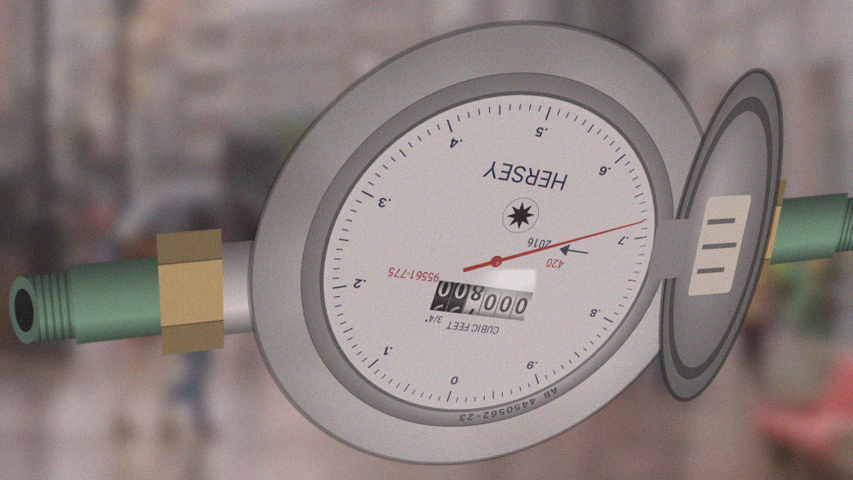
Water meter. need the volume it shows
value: 799.68 ft³
